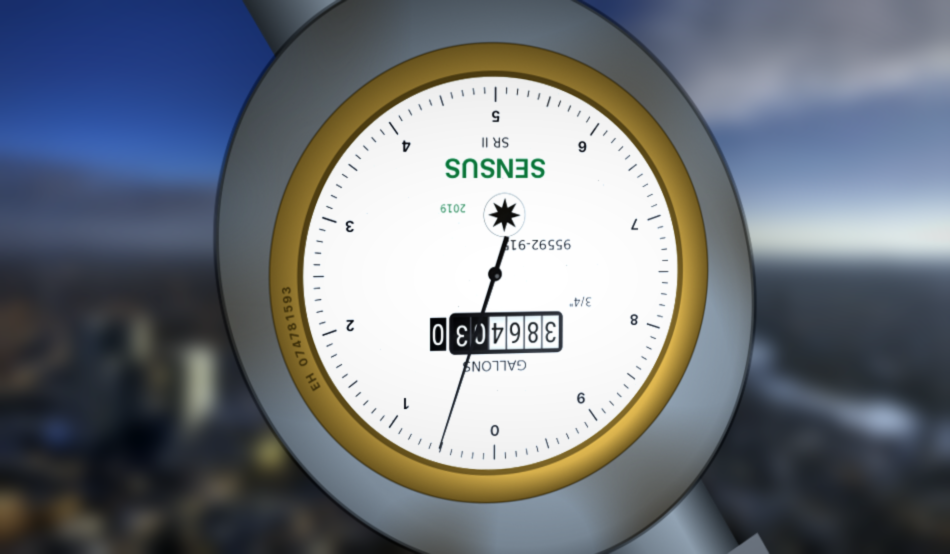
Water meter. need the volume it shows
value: 3864030.5 gal
